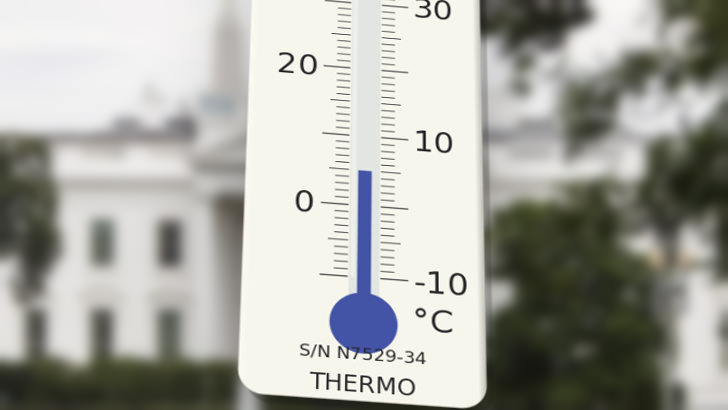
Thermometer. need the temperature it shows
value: 5 °C
